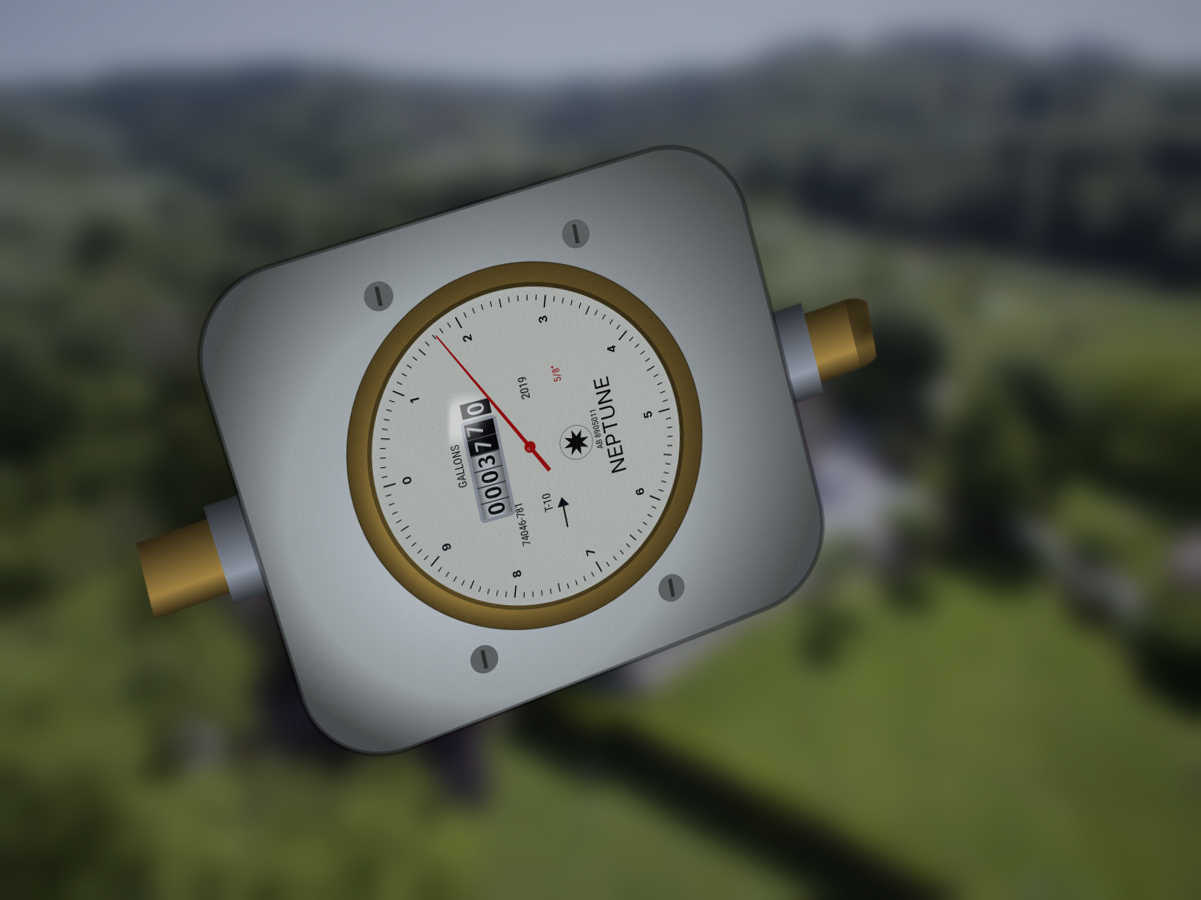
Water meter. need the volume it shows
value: 3771.7 gal
